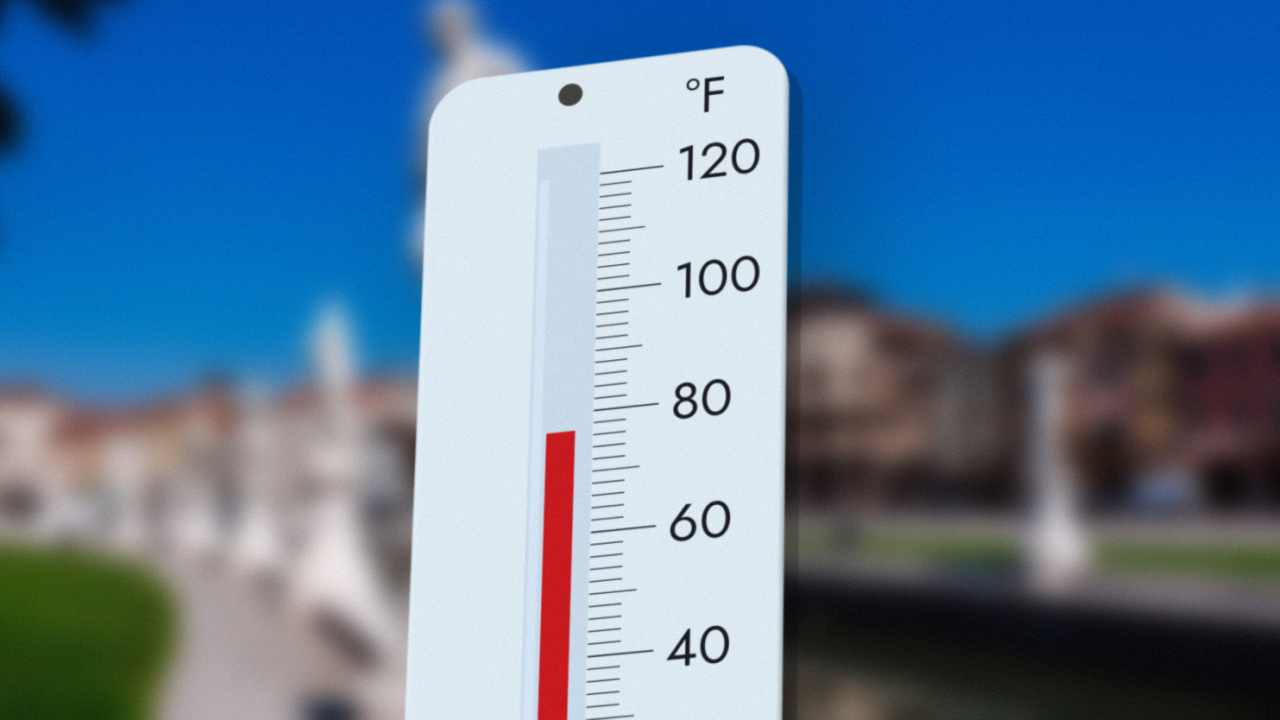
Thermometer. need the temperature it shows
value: 77 °F
